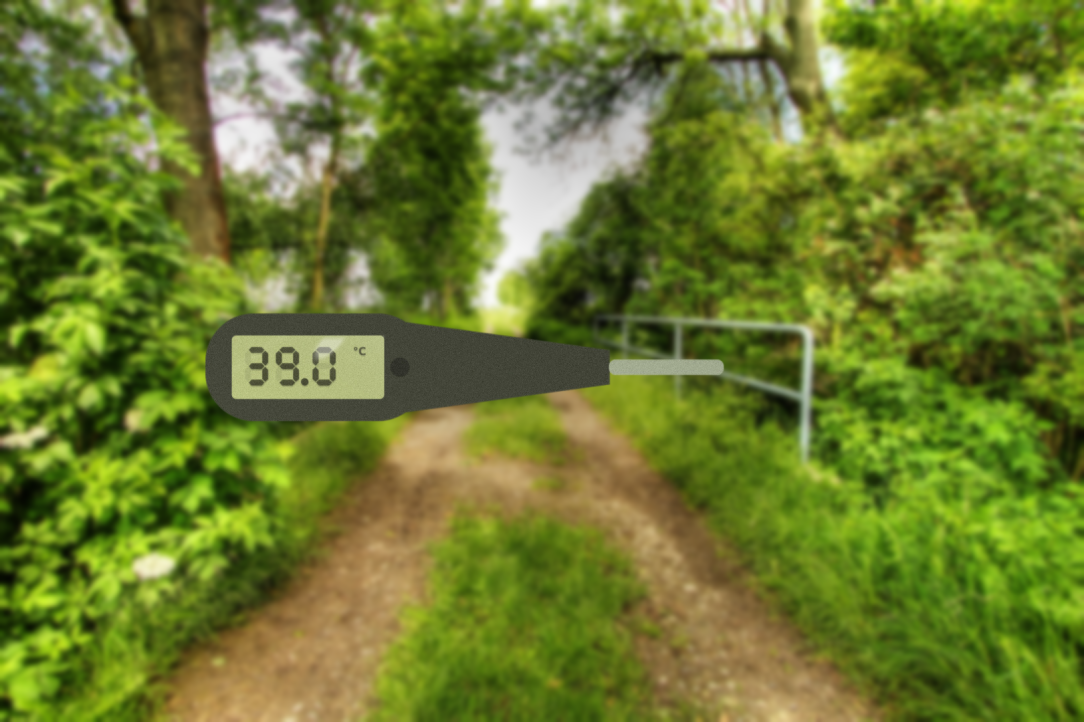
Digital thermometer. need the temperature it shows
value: 39.0 °C
